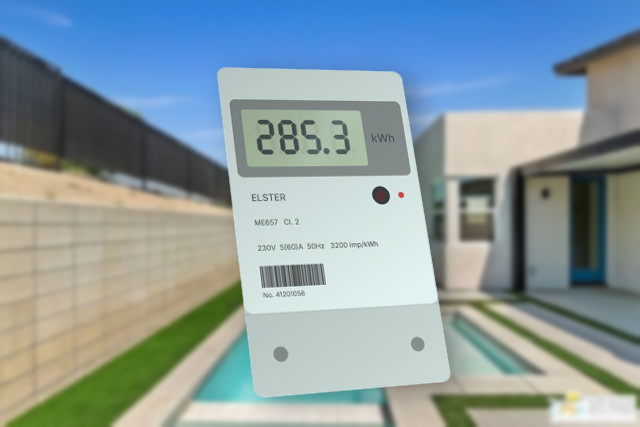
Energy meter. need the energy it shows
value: 285.3 kWh
